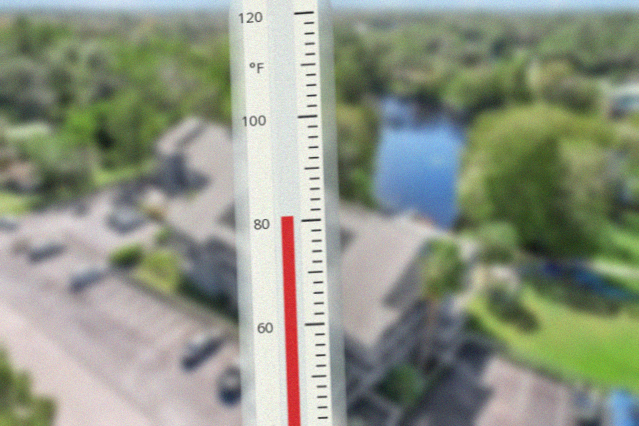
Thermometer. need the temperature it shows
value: 81 °F
